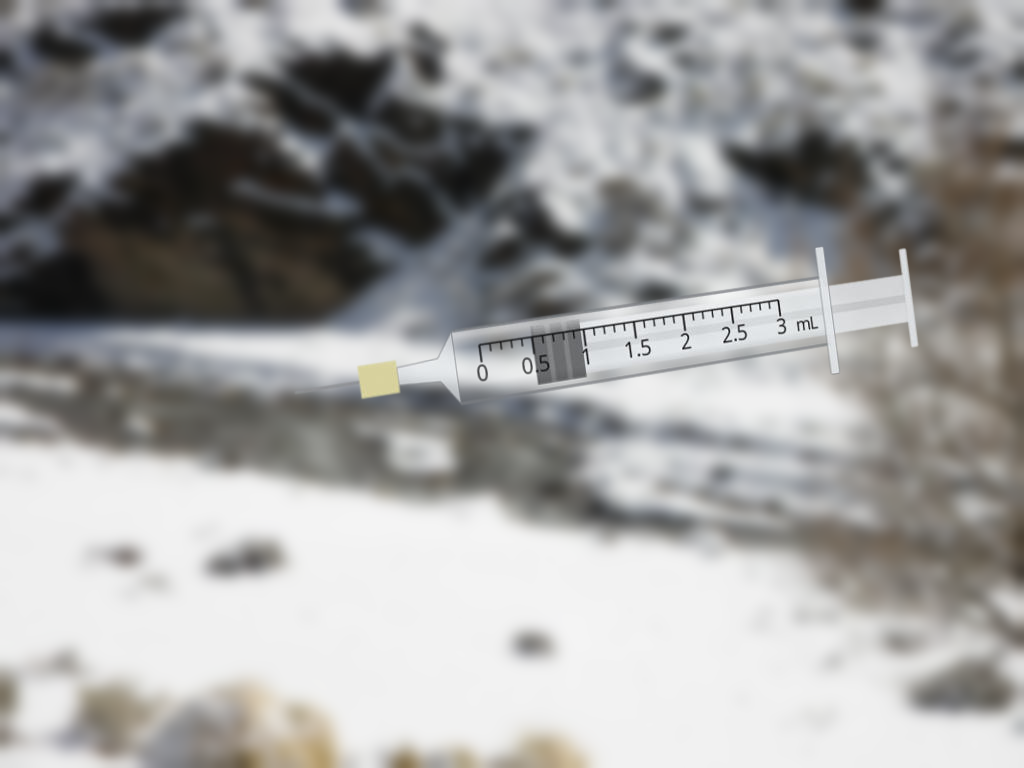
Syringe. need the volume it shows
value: 0.5 mL
